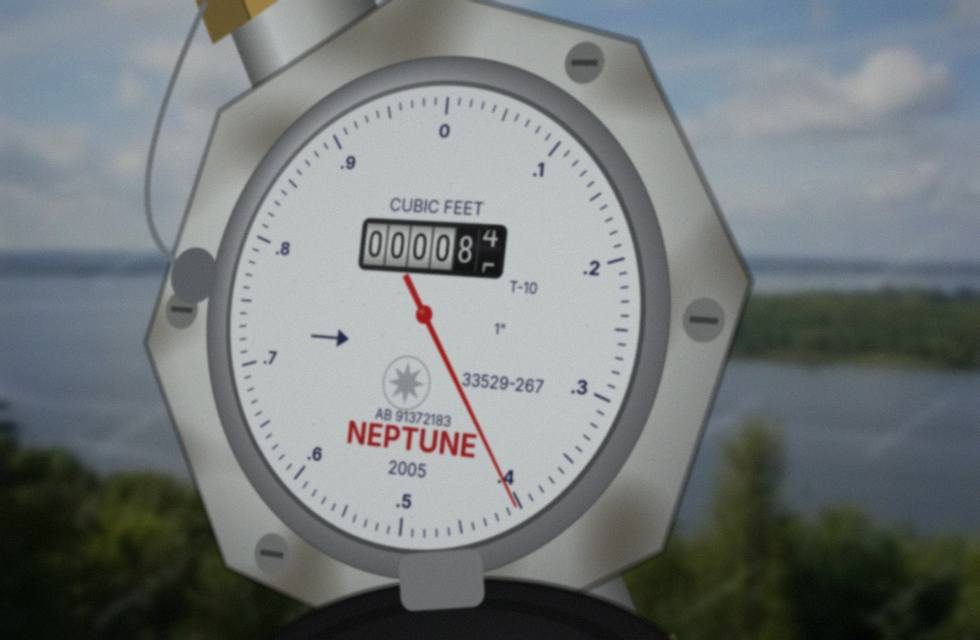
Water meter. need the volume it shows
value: 84.40 ft³
